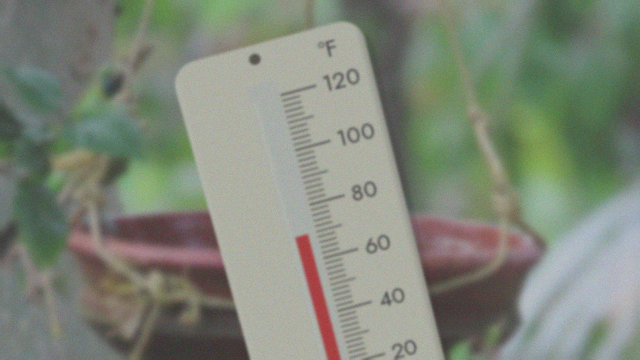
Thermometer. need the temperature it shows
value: 70 °F
